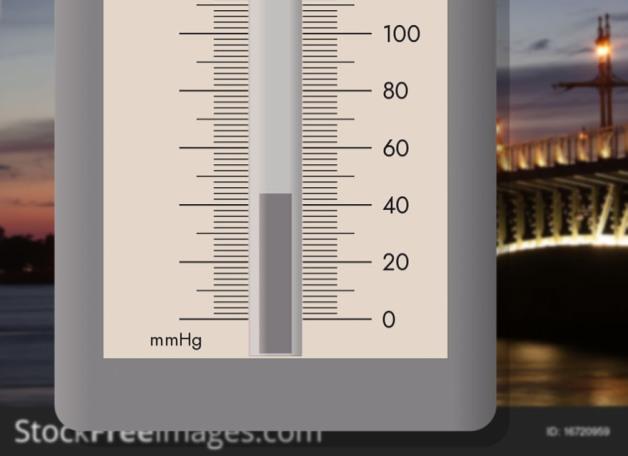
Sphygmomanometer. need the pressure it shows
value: 44 mmHg
